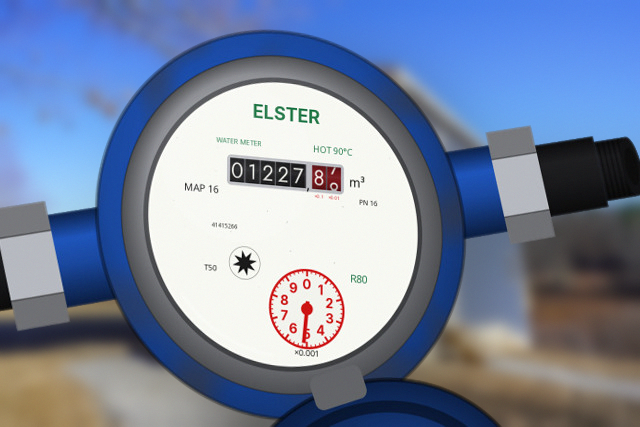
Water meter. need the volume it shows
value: 1227.875 m³
